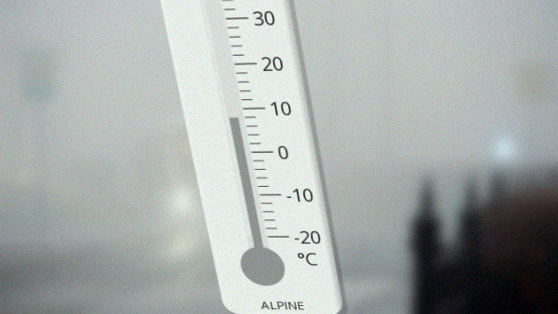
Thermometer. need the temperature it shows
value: 8 °C
